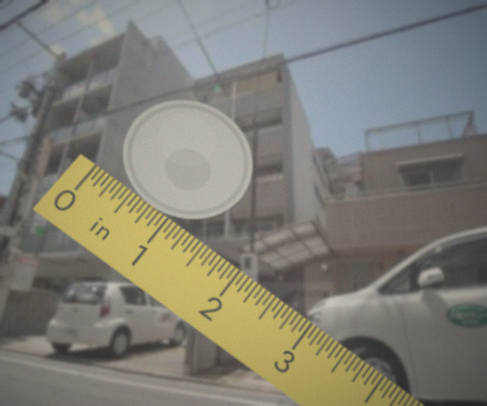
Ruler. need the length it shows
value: 1.5 in
